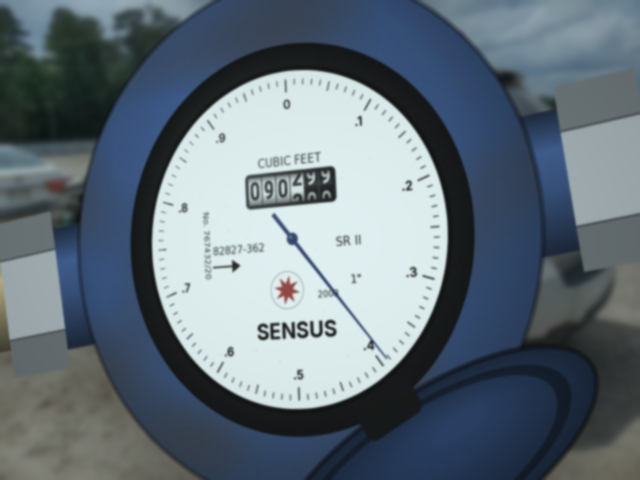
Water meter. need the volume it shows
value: 90299.39 ft³
